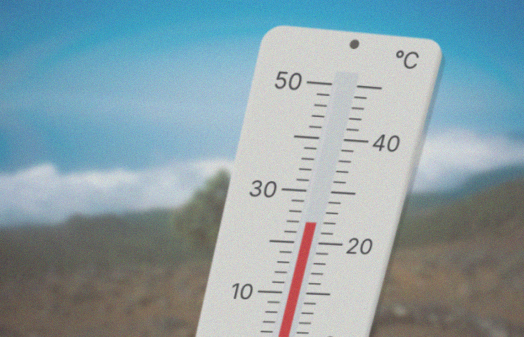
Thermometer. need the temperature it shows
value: 24 °C
